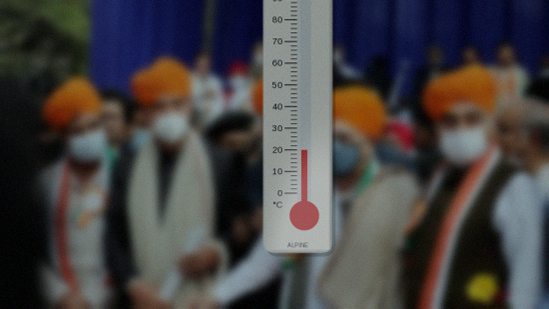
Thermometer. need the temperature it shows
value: 20 °C
